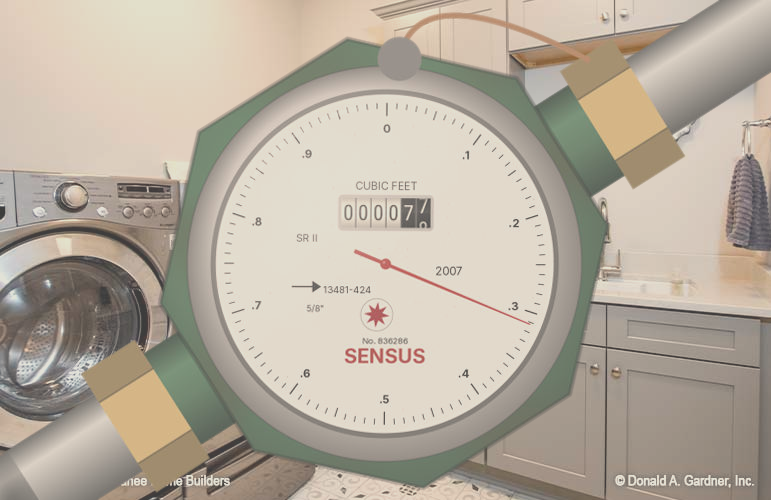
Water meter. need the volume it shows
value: 77.31 ft³
